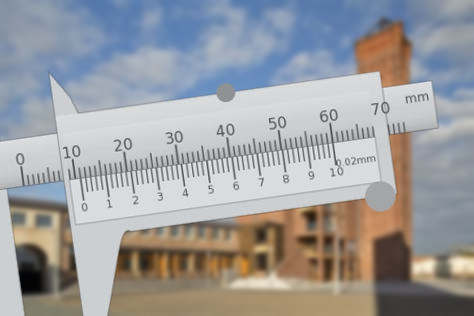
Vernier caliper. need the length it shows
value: 11.0 mm
